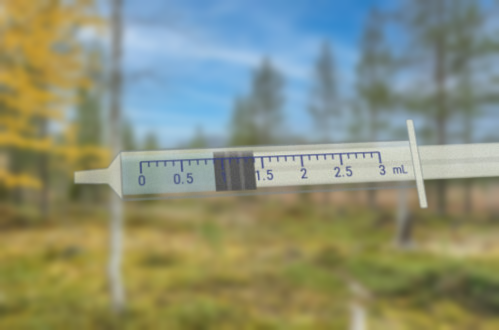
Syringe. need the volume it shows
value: 0.9 mL
